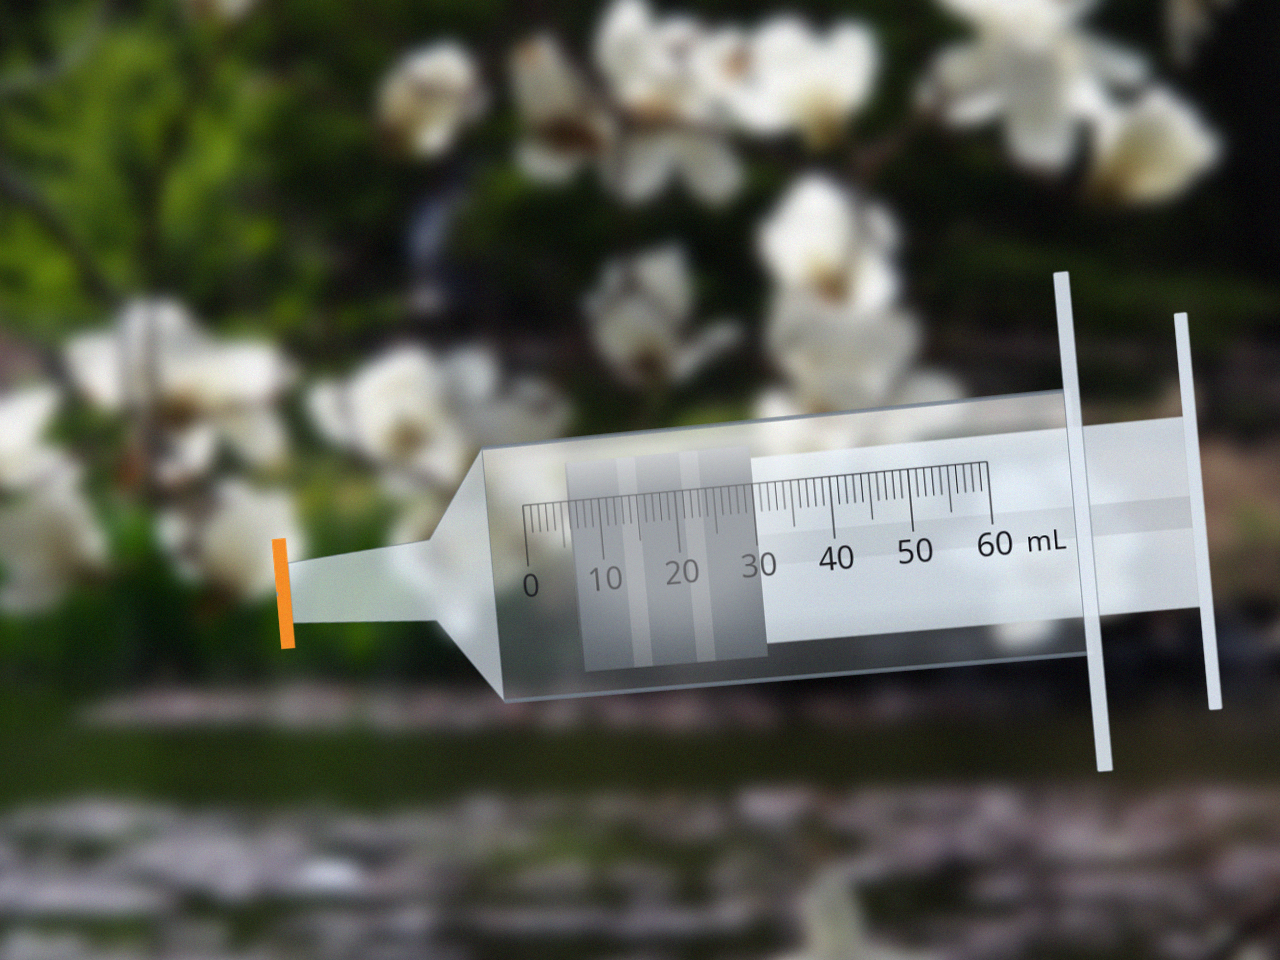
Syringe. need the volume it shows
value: 6 mL
